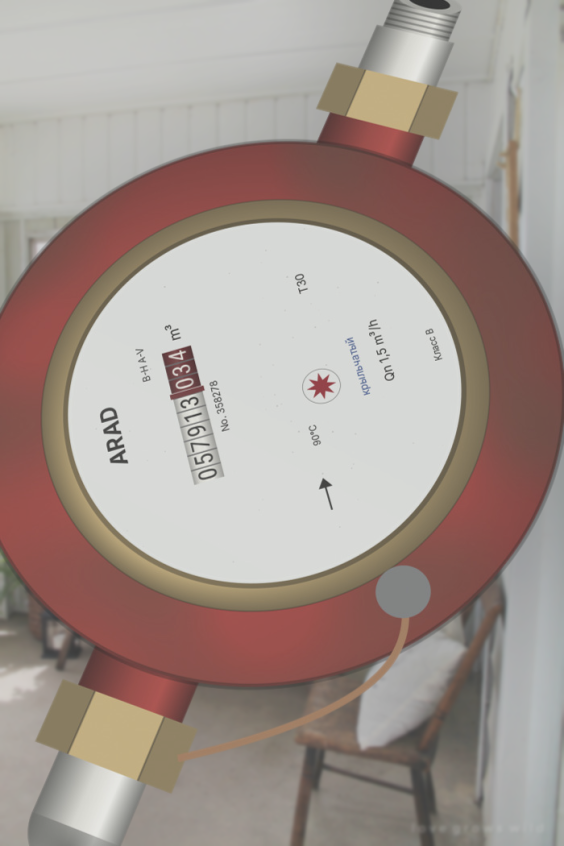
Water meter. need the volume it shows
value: 57913.034 m³
